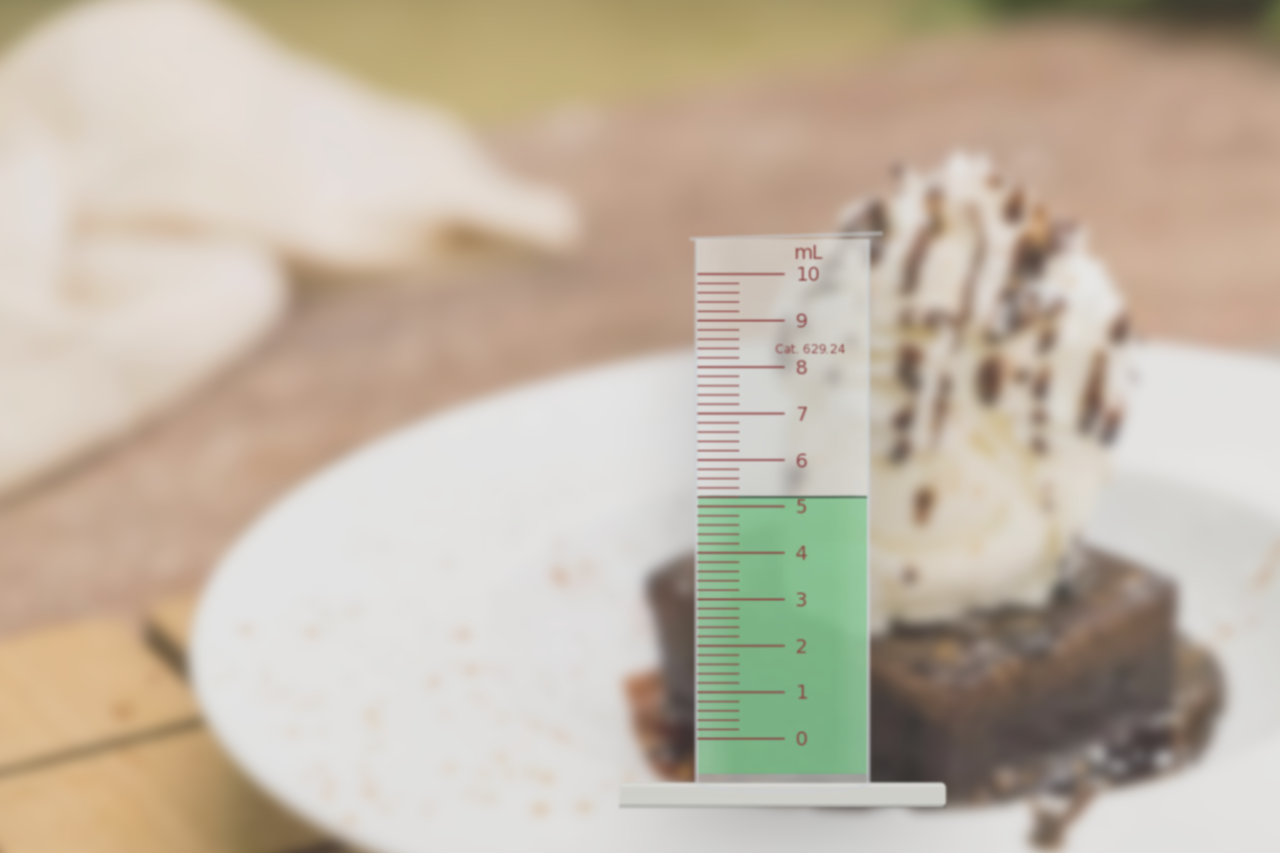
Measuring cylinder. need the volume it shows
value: 5.2 mL
